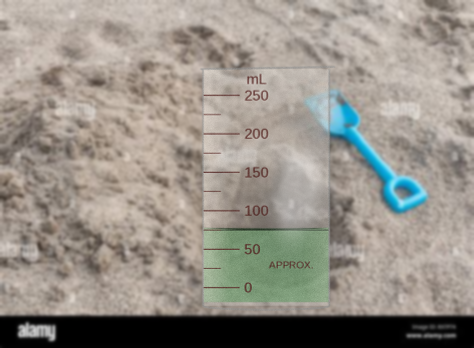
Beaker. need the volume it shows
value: 75 mL
